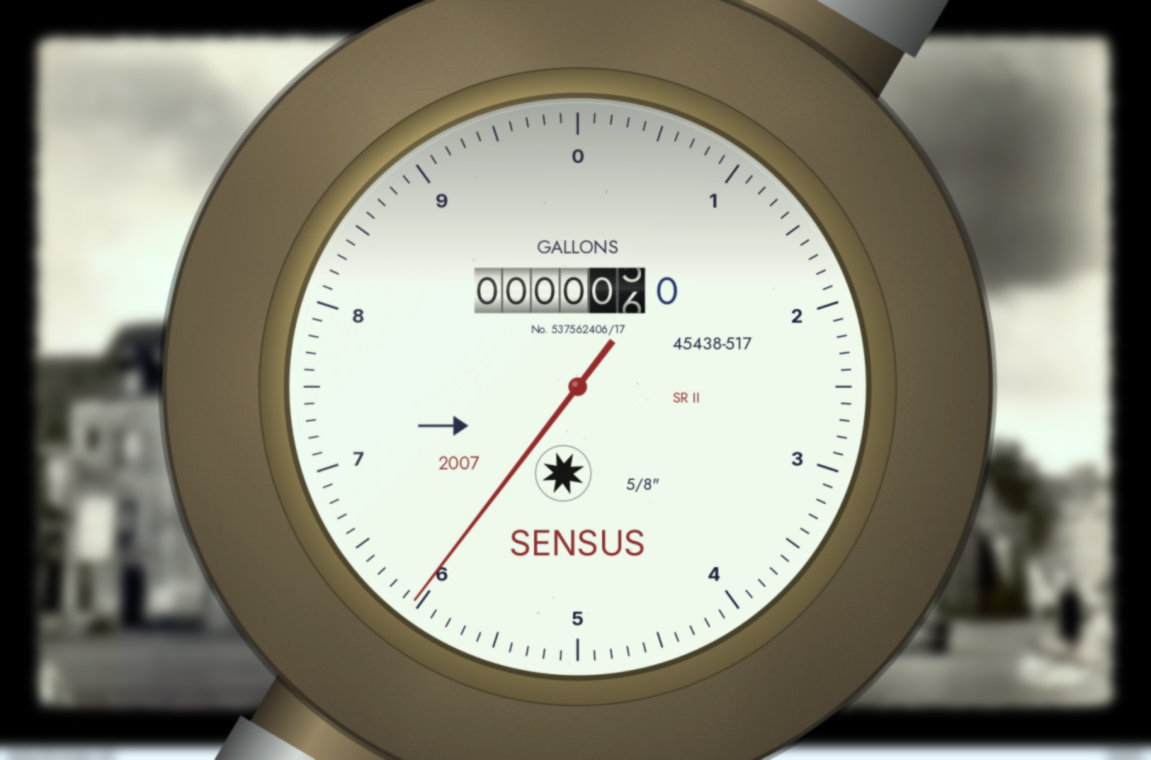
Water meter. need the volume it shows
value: 56.0 gal
